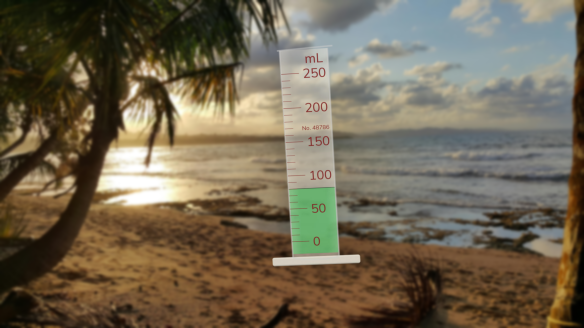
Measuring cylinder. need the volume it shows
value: 80 mL
